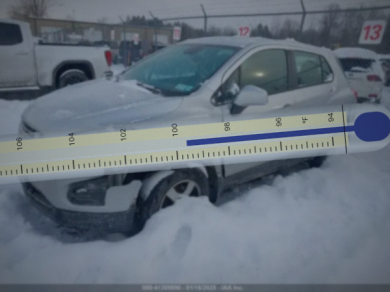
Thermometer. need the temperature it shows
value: 99.6 °F
